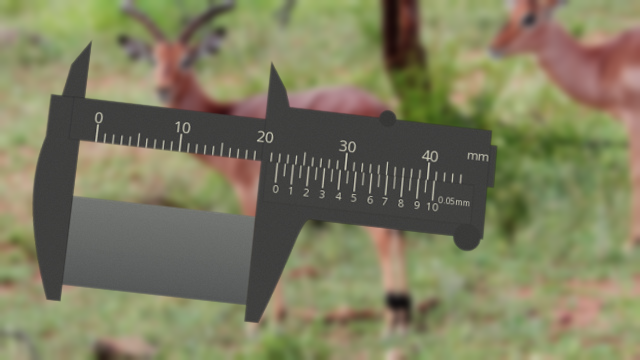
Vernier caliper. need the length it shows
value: 21.8 mm
